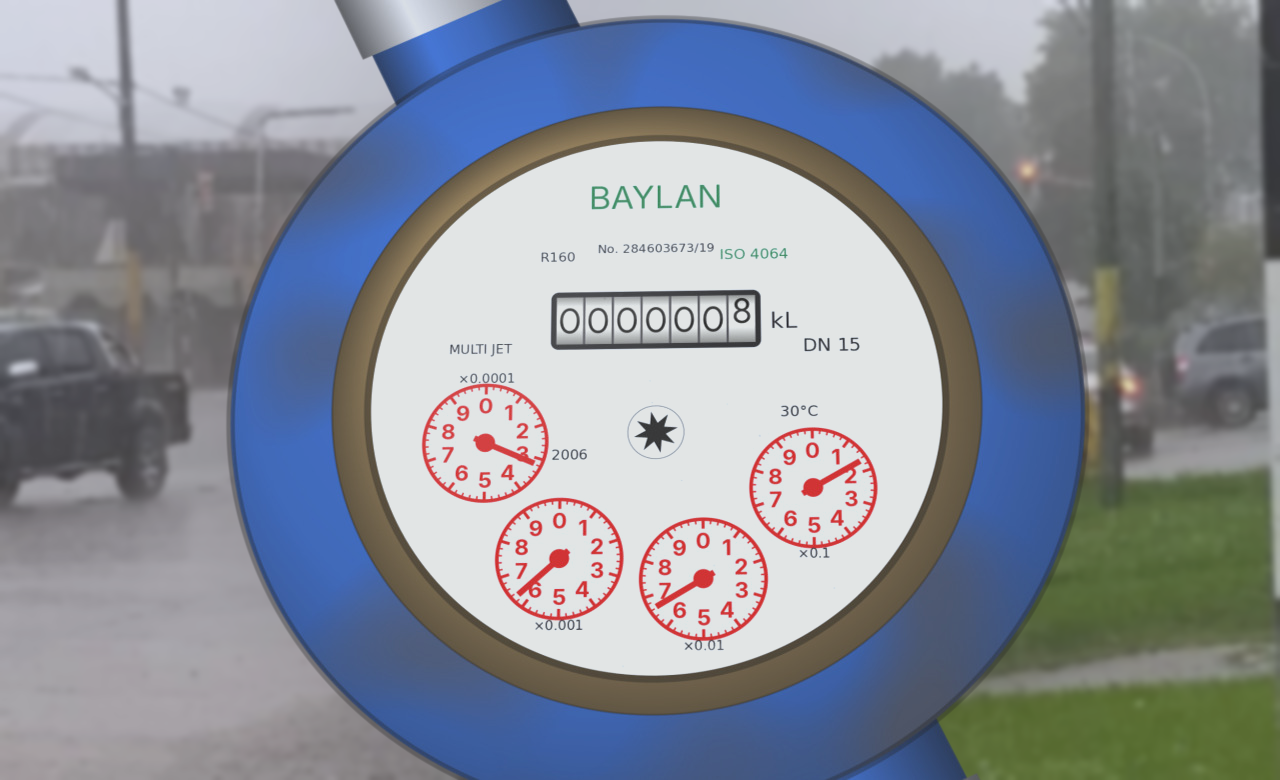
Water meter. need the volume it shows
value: 8.1663 kL
